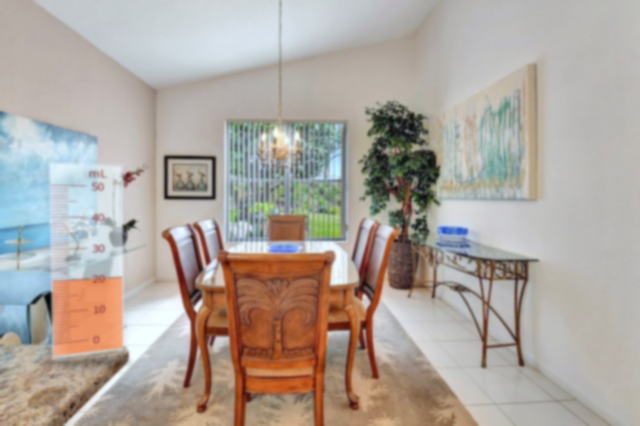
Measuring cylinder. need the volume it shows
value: 20 mL
